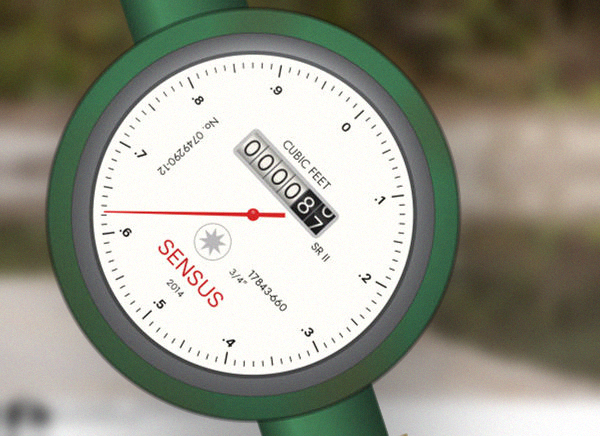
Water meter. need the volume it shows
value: 86.62 ft³
